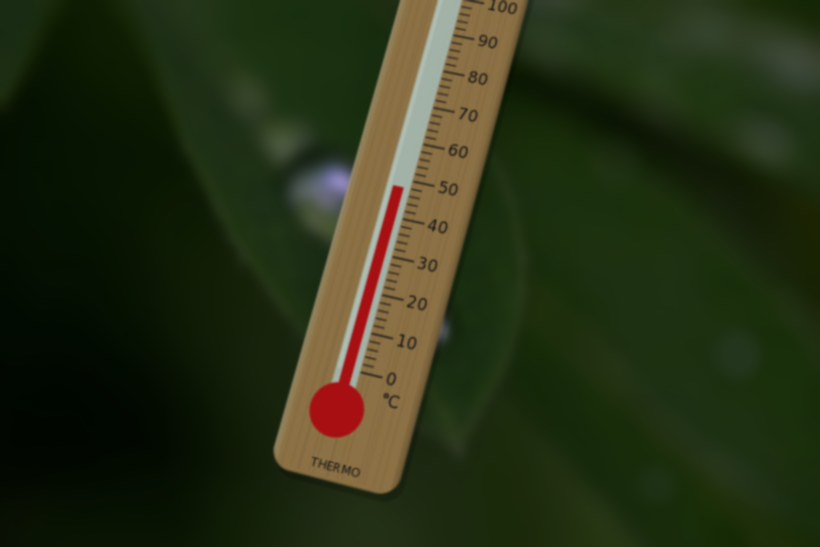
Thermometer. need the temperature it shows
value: 48 °C
